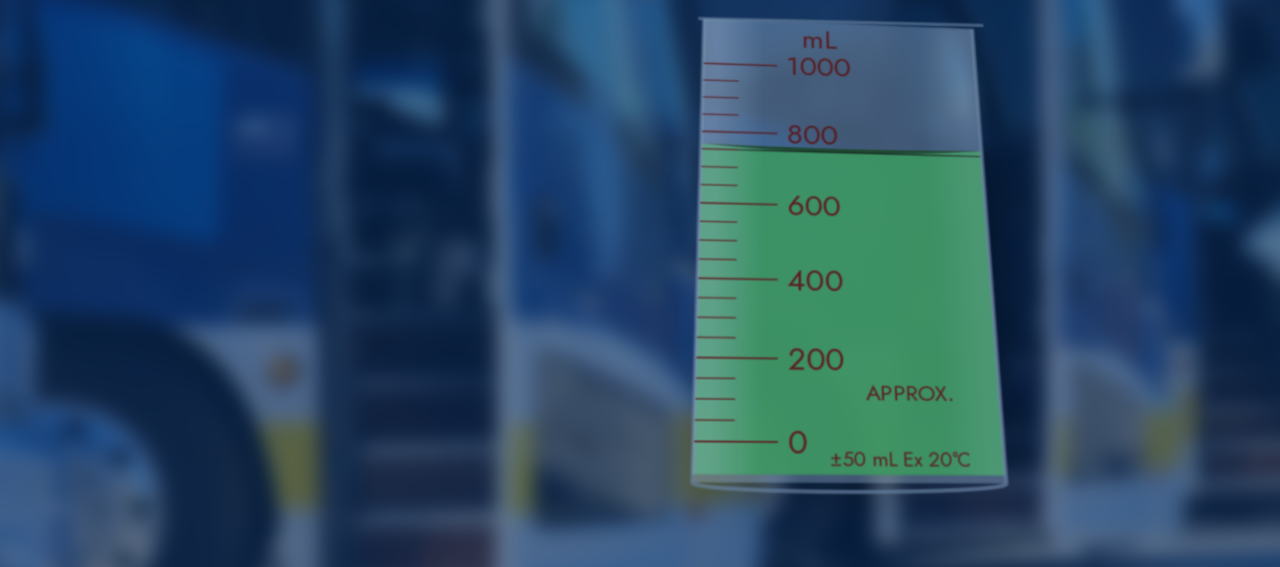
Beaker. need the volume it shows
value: 750 mL
